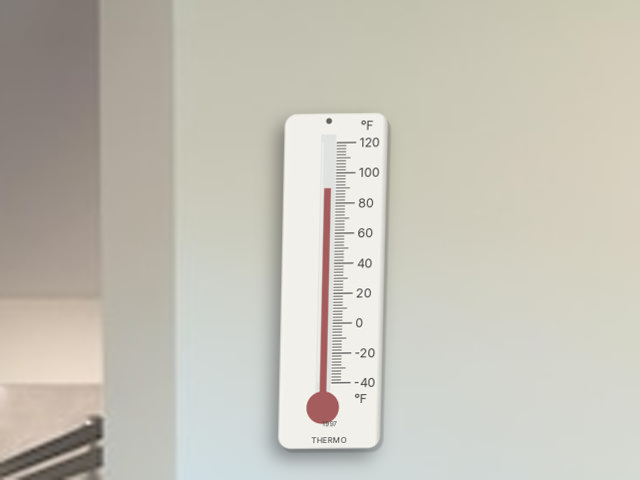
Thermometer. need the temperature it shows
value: 90 °F
